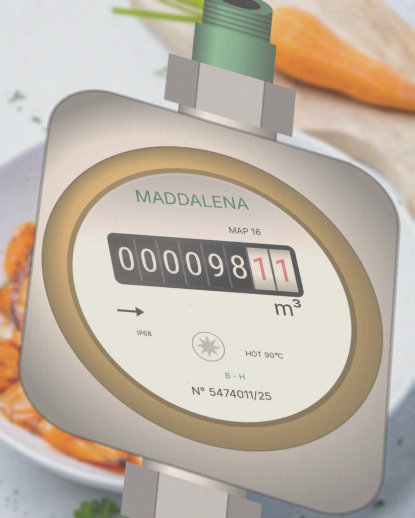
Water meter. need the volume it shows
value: 98.11 m³
